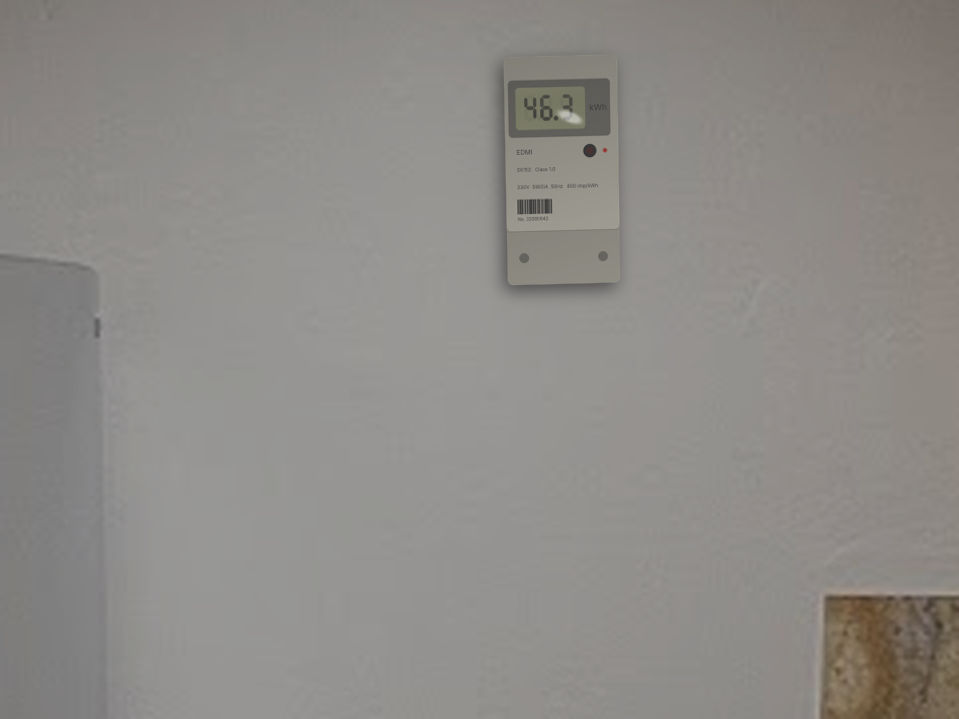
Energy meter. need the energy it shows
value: 46.3 kWh
